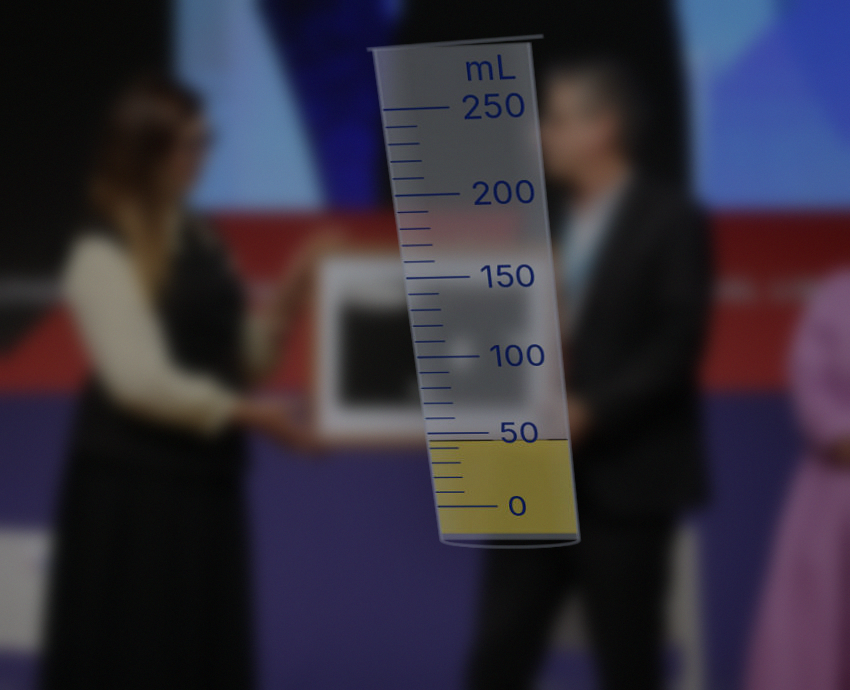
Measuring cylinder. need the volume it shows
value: 45 mL
